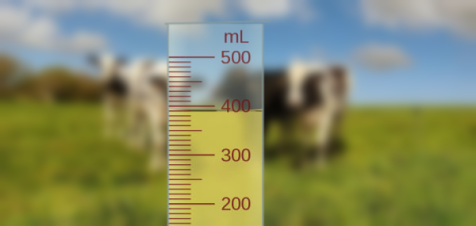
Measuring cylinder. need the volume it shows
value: 390 mL
